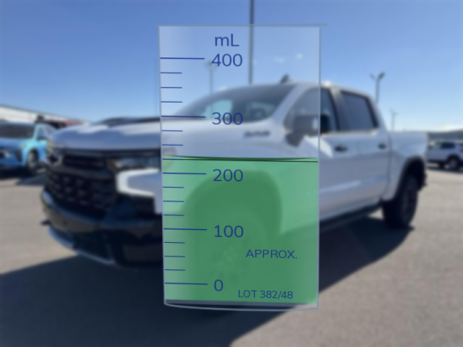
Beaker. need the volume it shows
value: 225 mL
